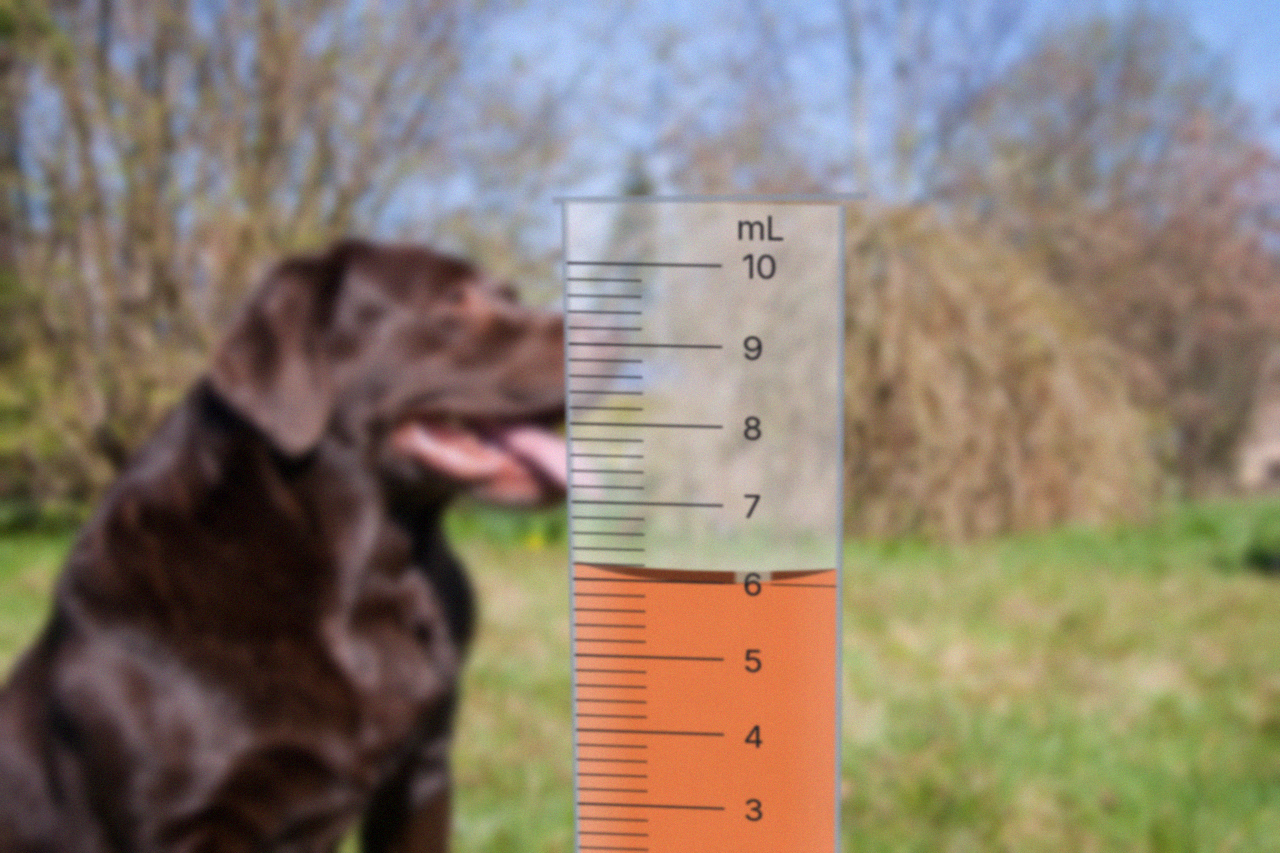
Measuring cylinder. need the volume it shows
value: 6 mL
